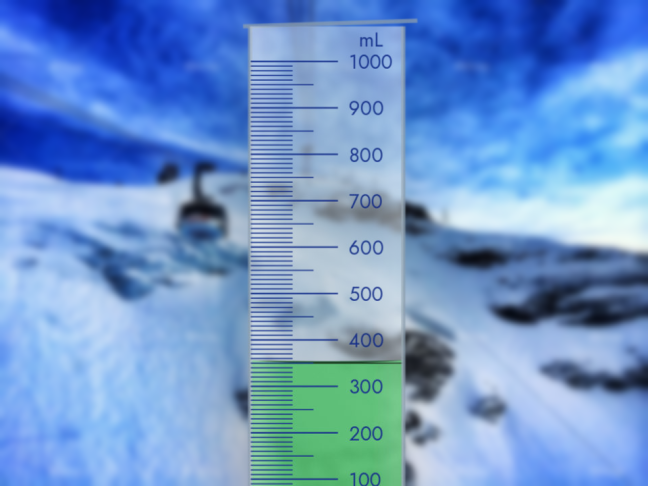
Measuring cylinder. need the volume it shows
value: 350 mL
